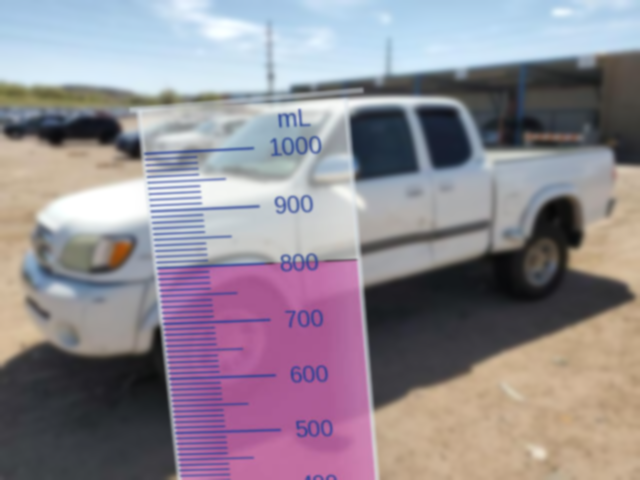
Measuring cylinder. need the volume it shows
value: 800 mL
